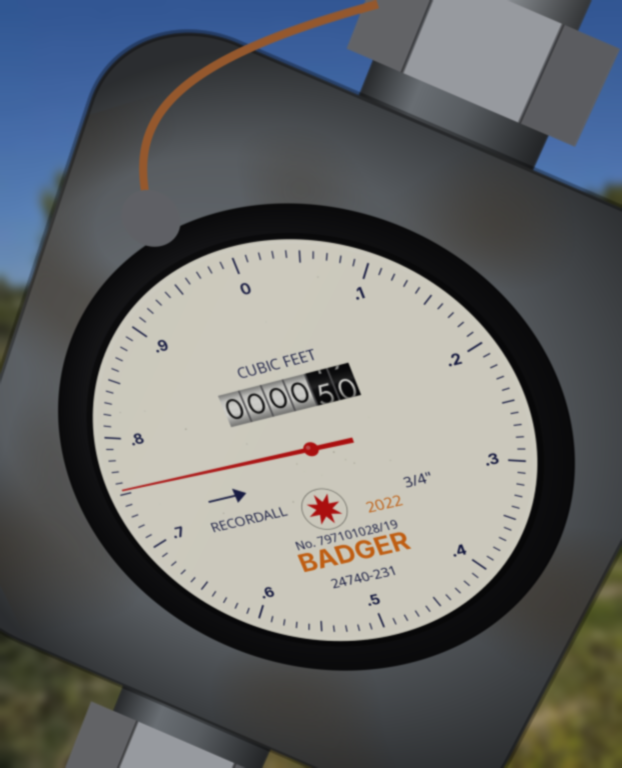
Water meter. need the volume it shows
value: 49.75 ft³
